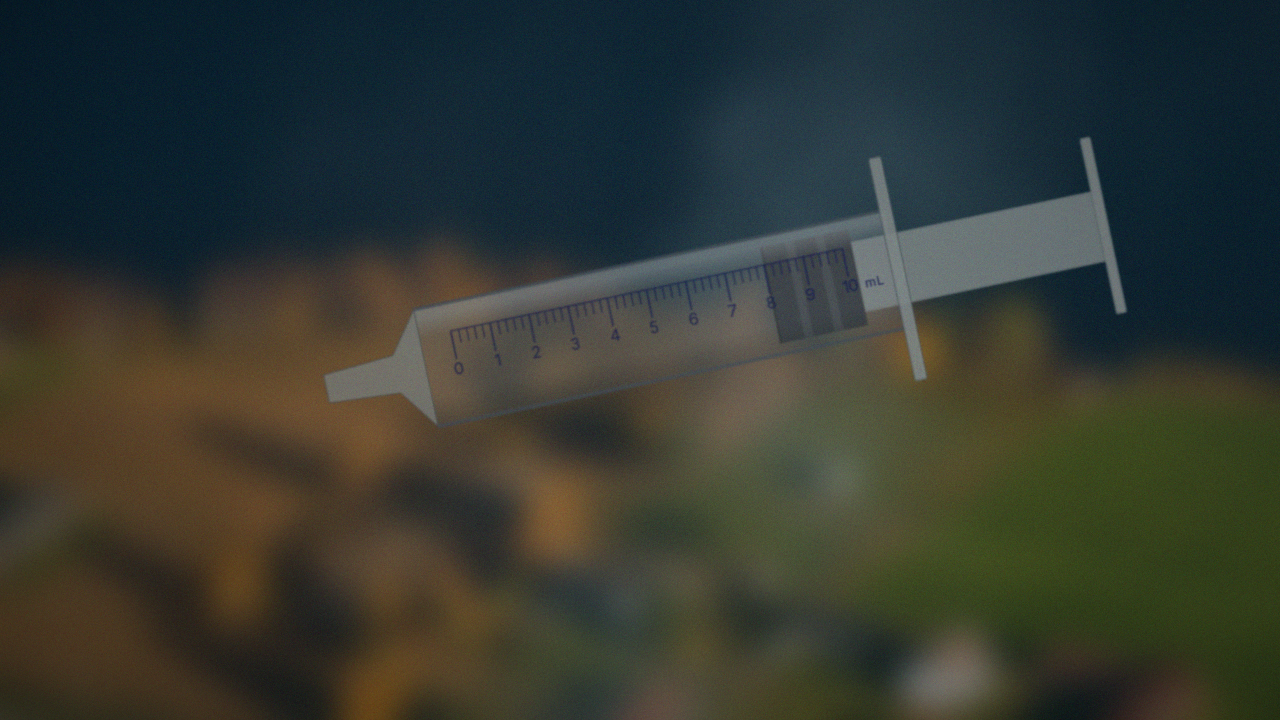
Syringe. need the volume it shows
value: 8 mL
